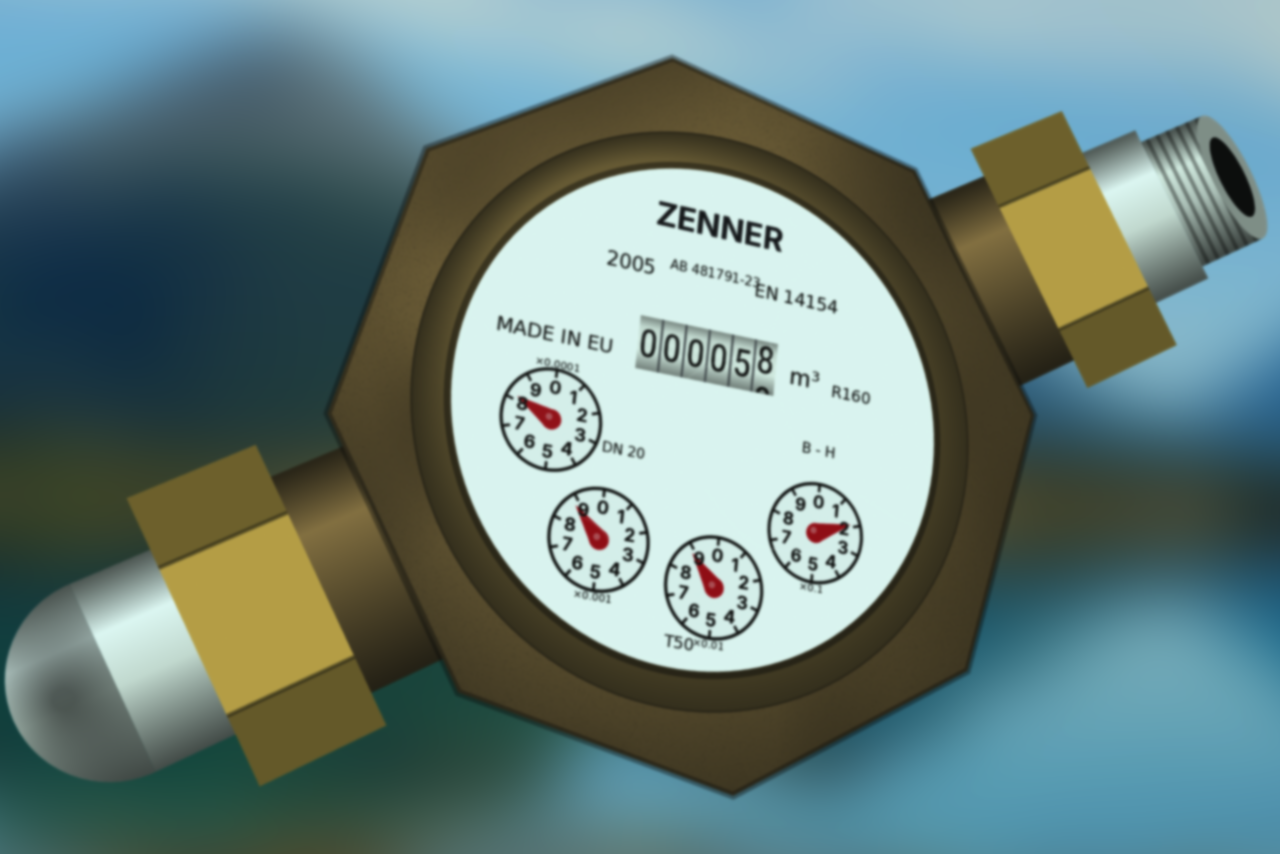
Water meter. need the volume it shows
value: 58.1888 m³
